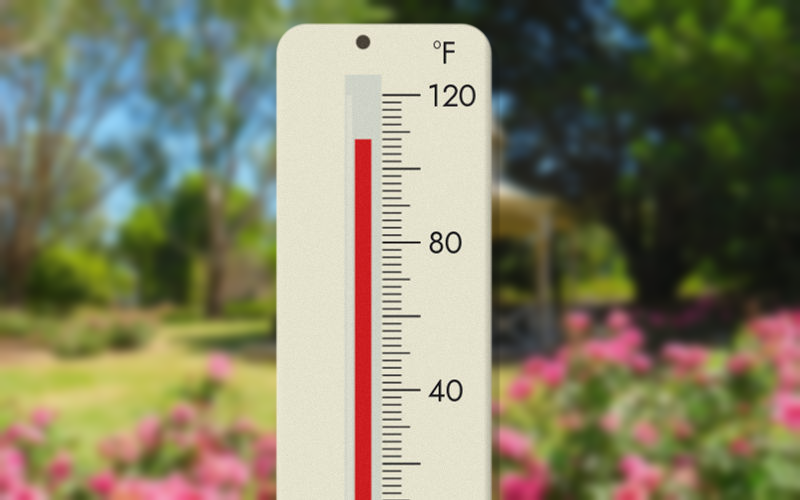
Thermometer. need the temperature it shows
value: 108 °F
